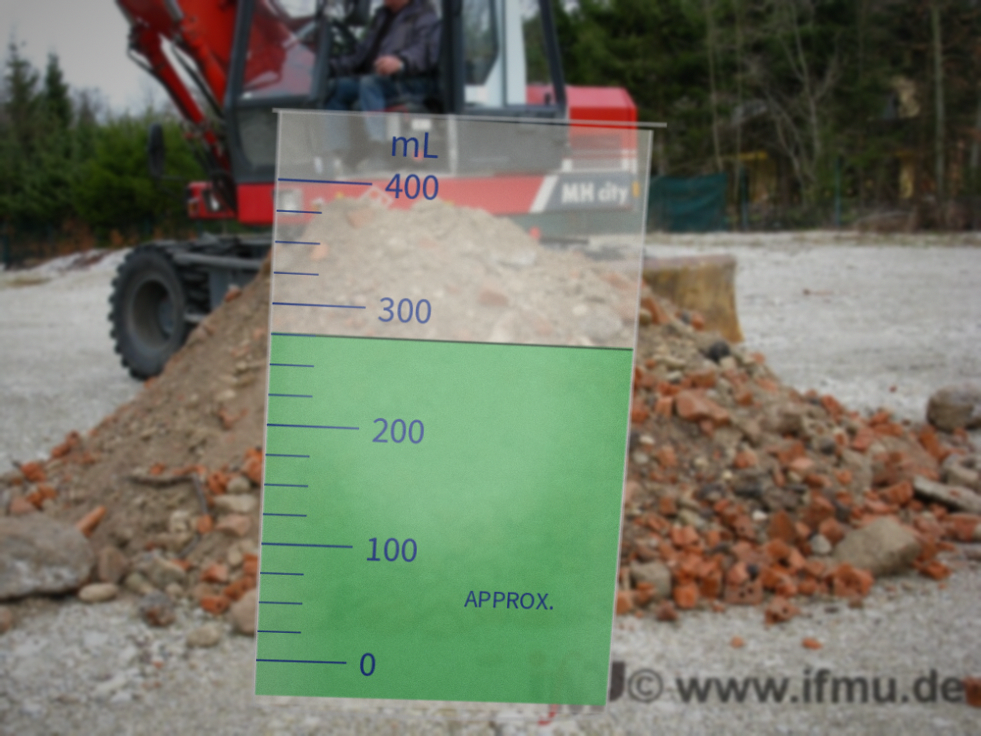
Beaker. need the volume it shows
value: 275 mL
